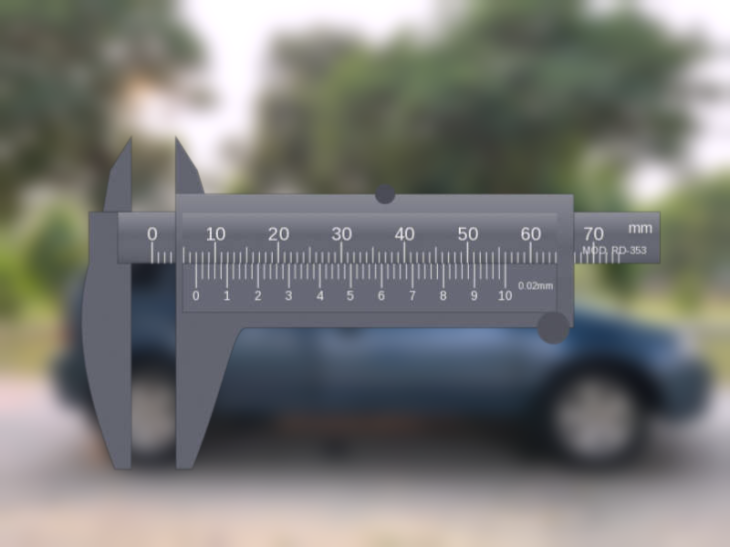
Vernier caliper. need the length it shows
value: 7.0 mm
